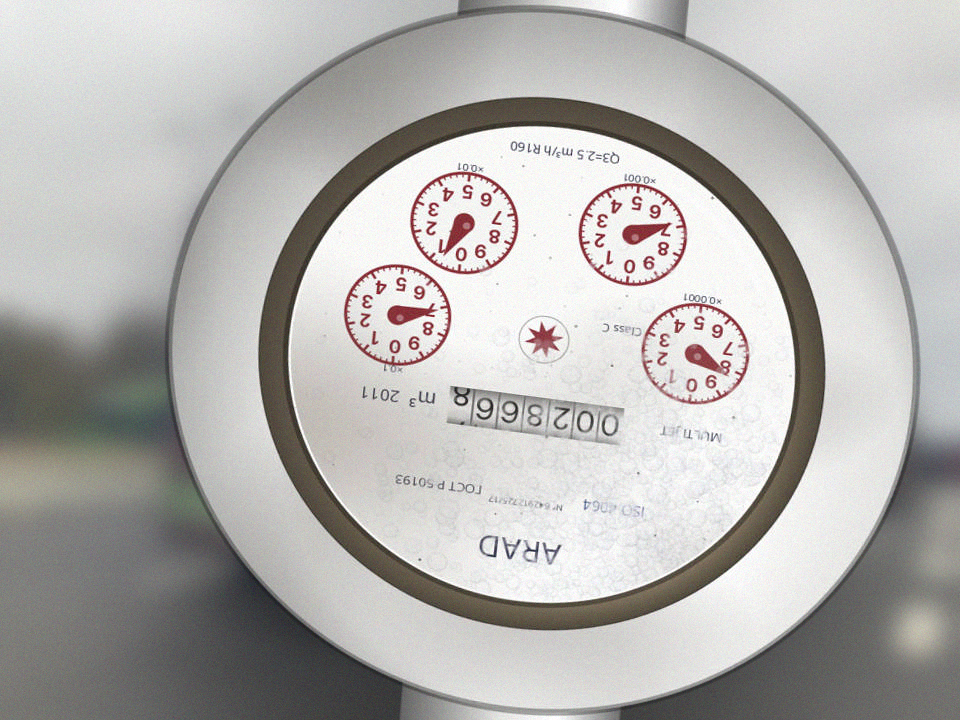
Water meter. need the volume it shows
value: 28667.7068 m³
